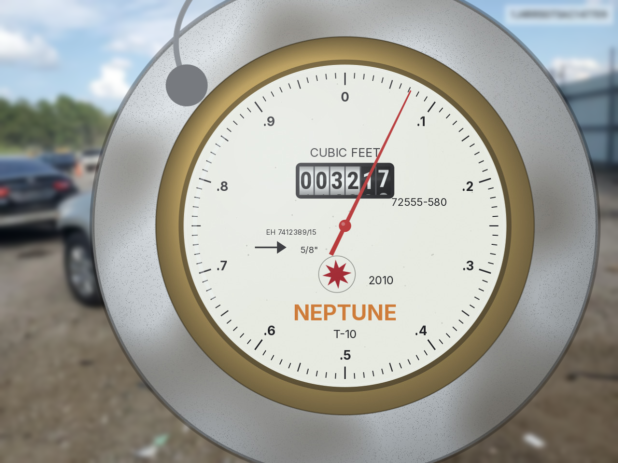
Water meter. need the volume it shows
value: 3217.07 ft³
